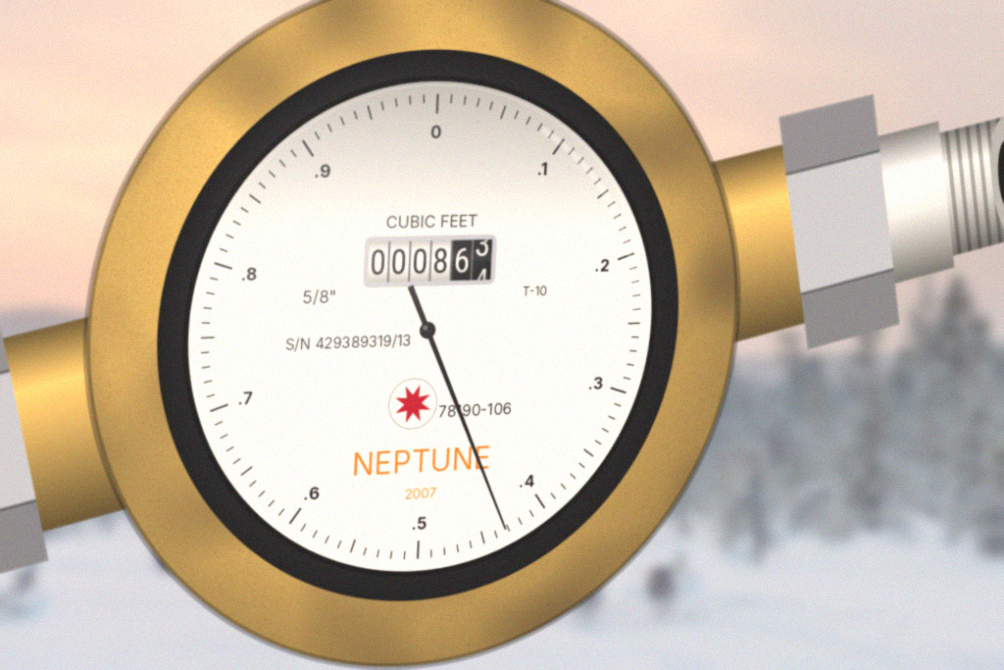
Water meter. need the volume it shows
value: 863.43 ft³
